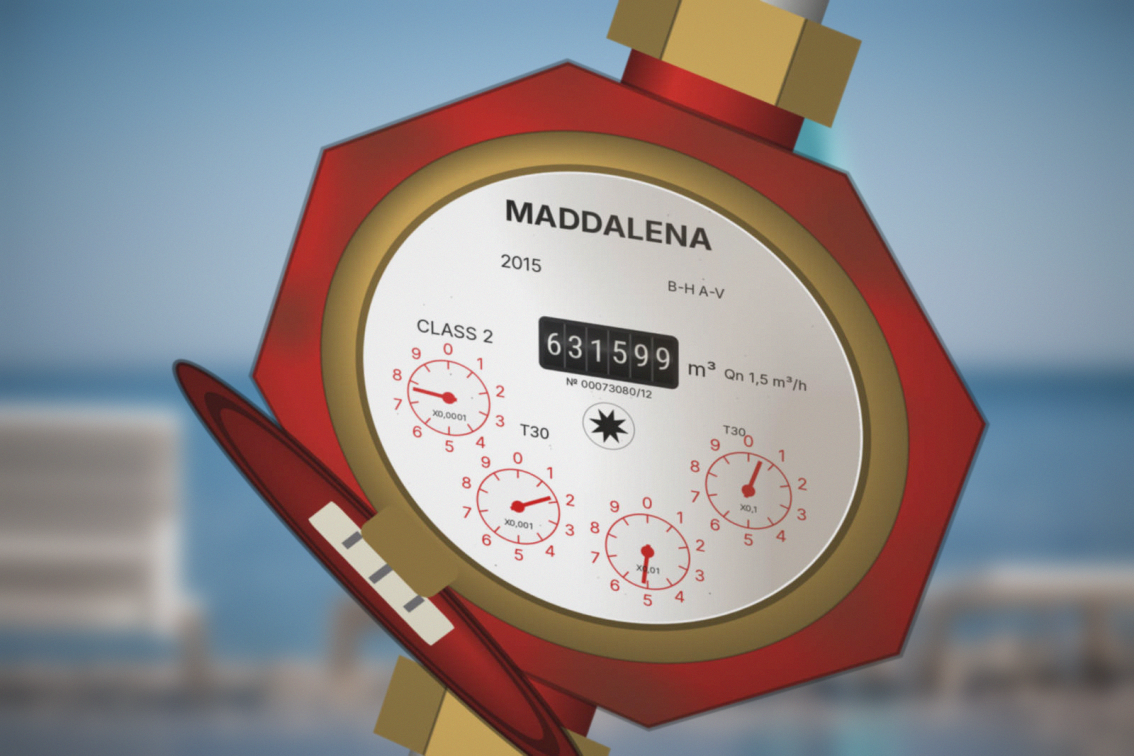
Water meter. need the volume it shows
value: 631599.0517 m³
